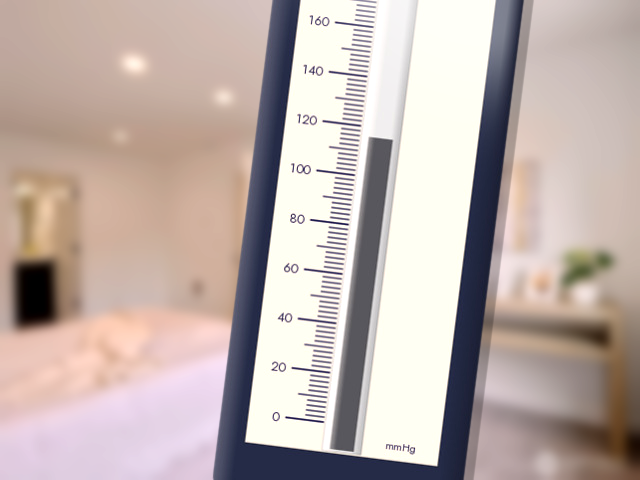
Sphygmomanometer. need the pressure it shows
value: 116 mmHg
